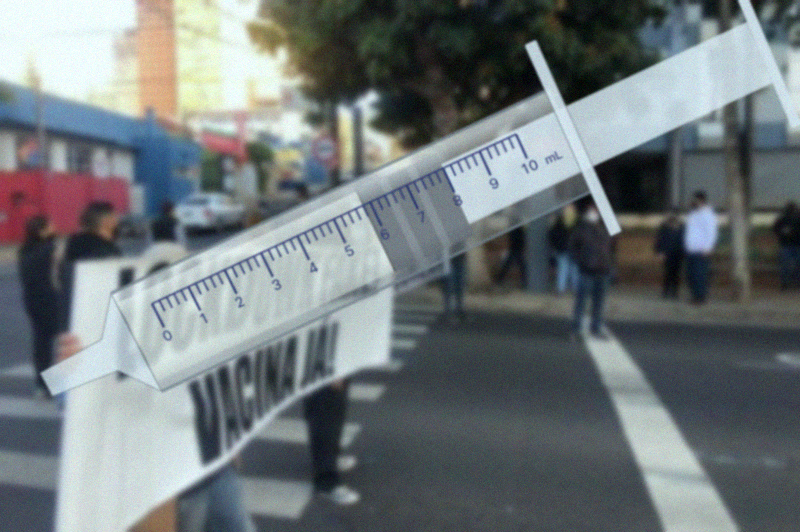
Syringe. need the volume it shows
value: 5.8 mL
